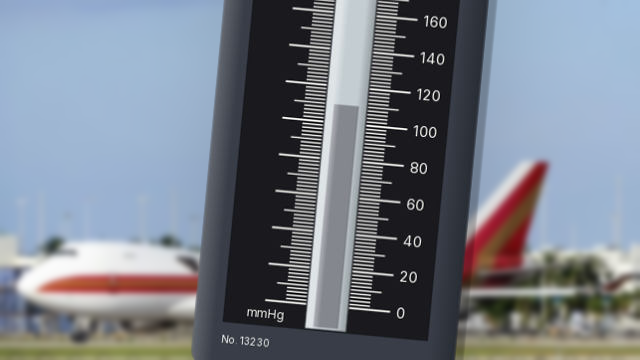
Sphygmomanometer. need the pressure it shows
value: 110 mmHg
